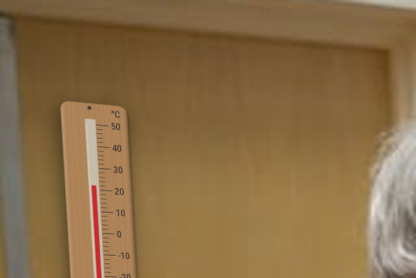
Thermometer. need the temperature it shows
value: 22 °C
